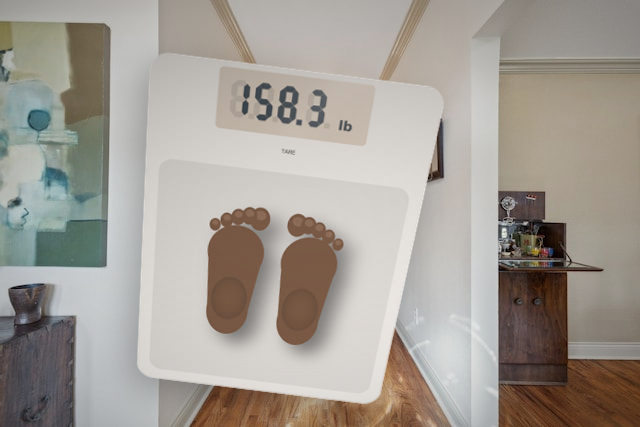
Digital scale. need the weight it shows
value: 158.3 lb
